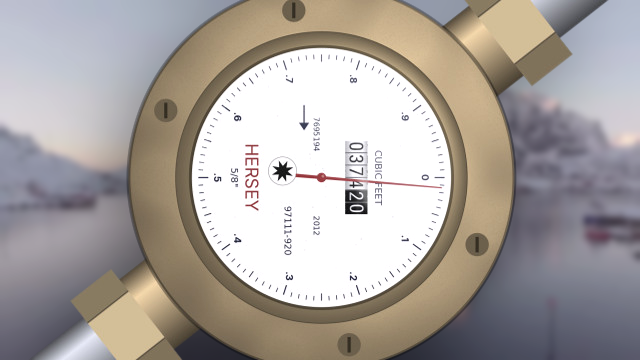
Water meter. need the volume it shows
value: 37420.01 ft³
